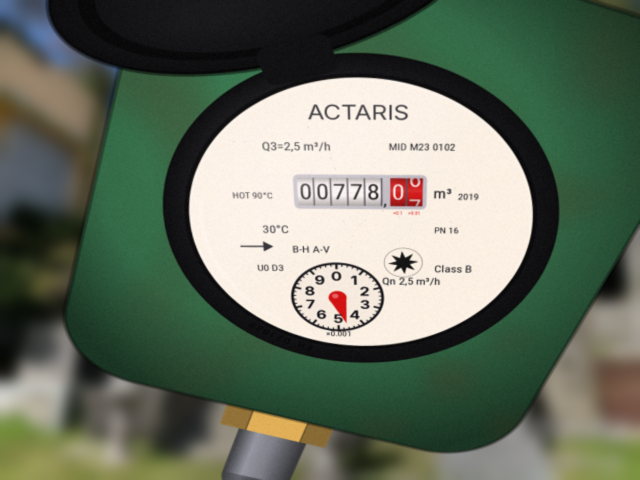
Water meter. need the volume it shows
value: 778.064 m³
